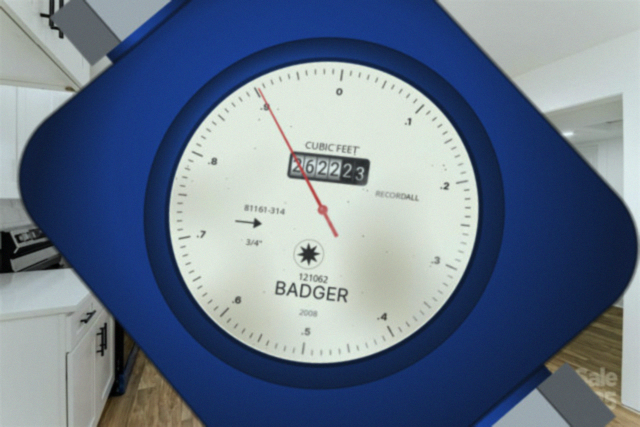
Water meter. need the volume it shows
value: 262222.90 ft³
